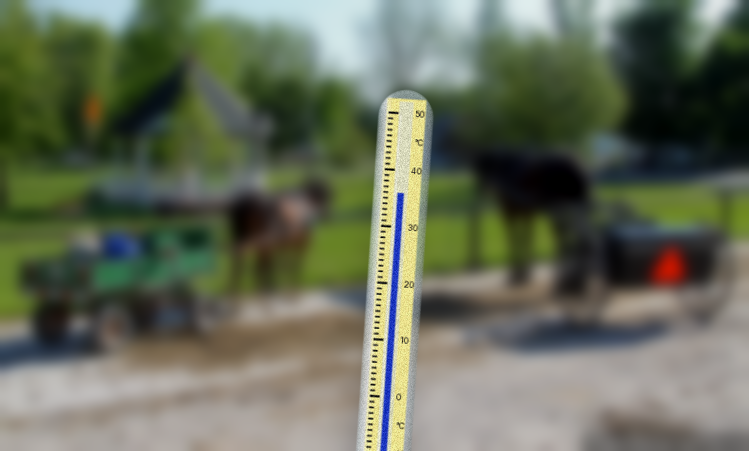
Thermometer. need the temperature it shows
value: 36 °C
